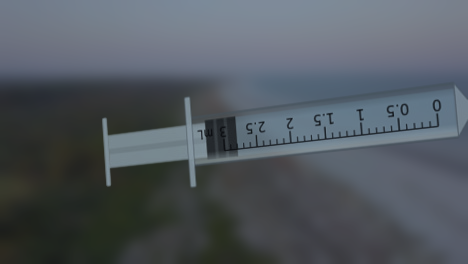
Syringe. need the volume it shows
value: 2.8 mL
